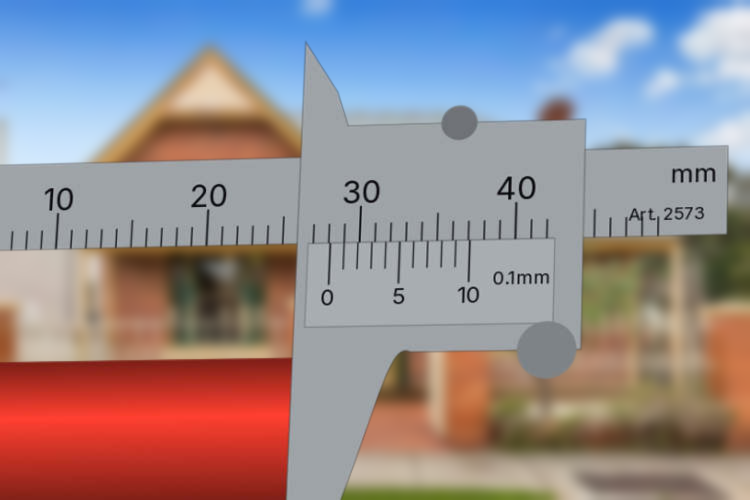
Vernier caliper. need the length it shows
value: 28.1 mm
